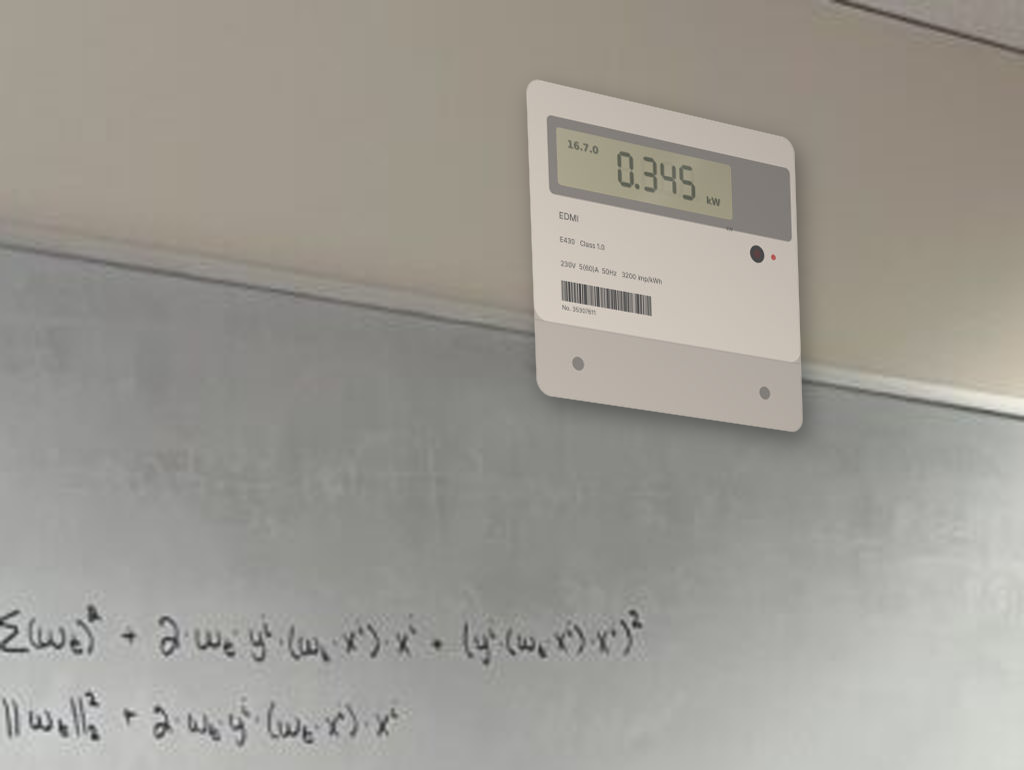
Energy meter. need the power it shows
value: 0.345 kW
